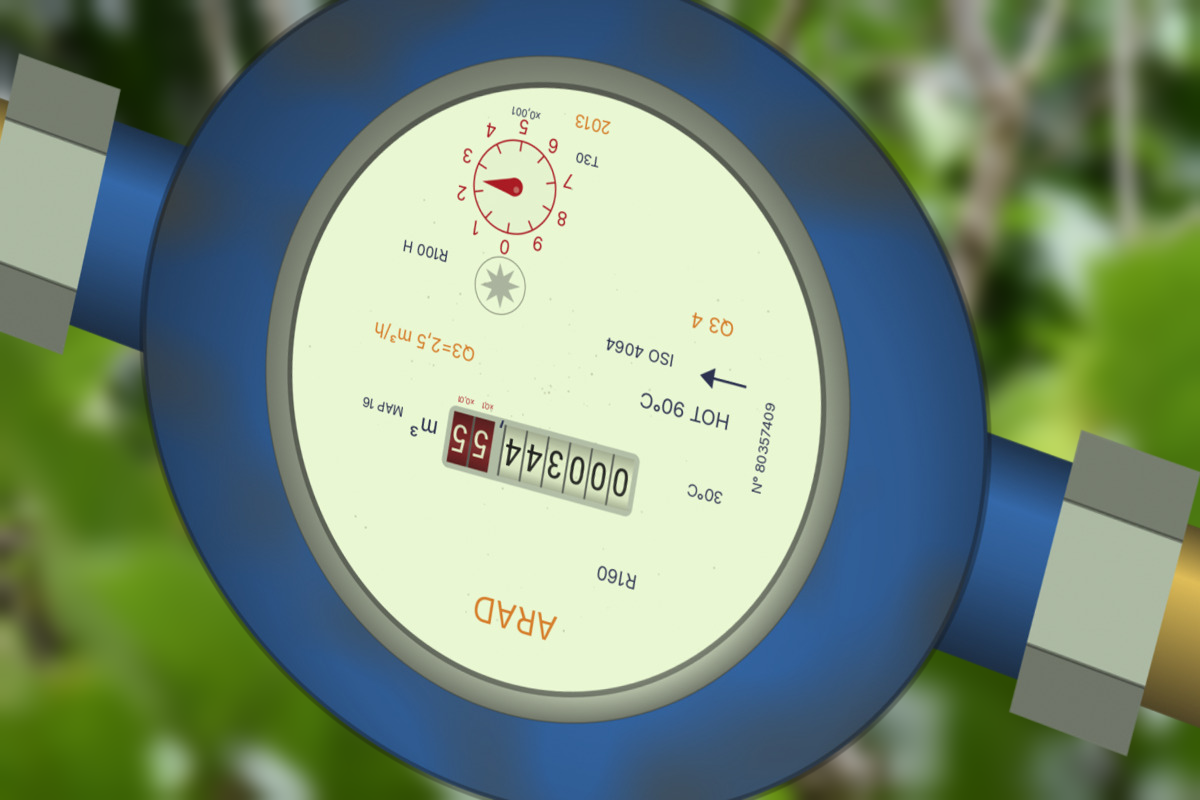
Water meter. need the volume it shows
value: 344.552 m³
